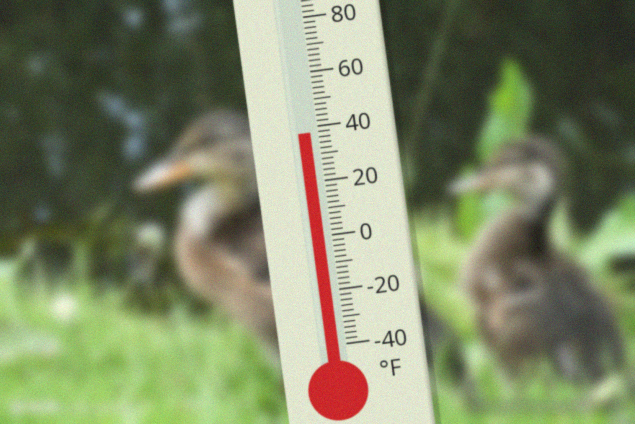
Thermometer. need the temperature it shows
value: 38 °F
